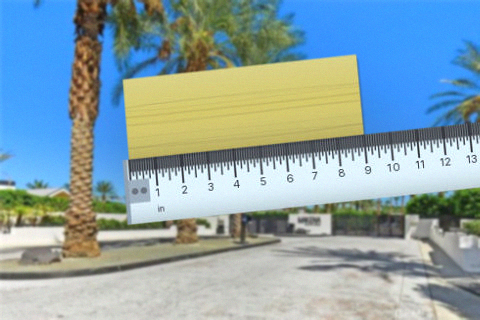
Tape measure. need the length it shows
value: 9 in
